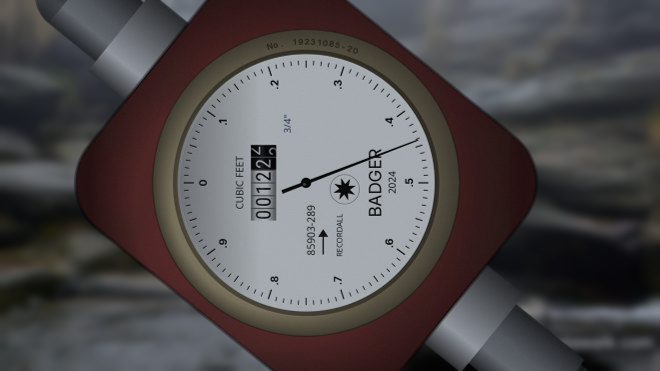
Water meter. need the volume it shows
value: 1222.44 ft³
